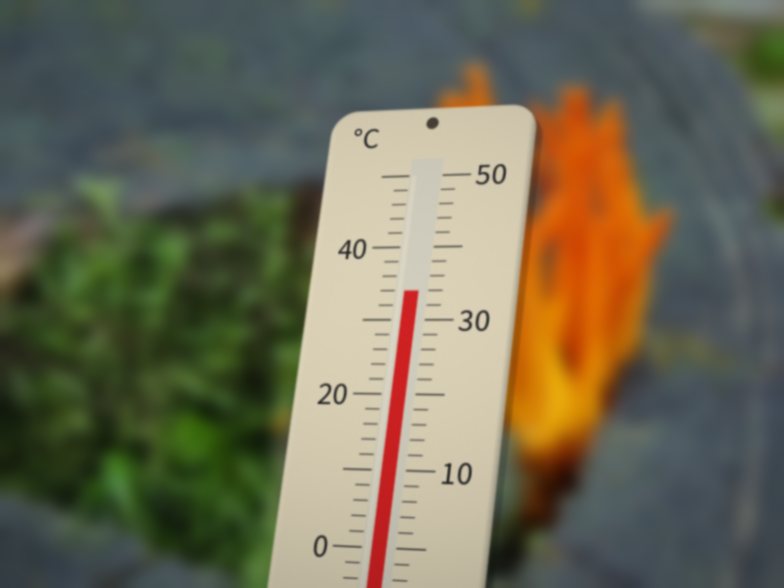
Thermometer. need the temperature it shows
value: 34 °C
